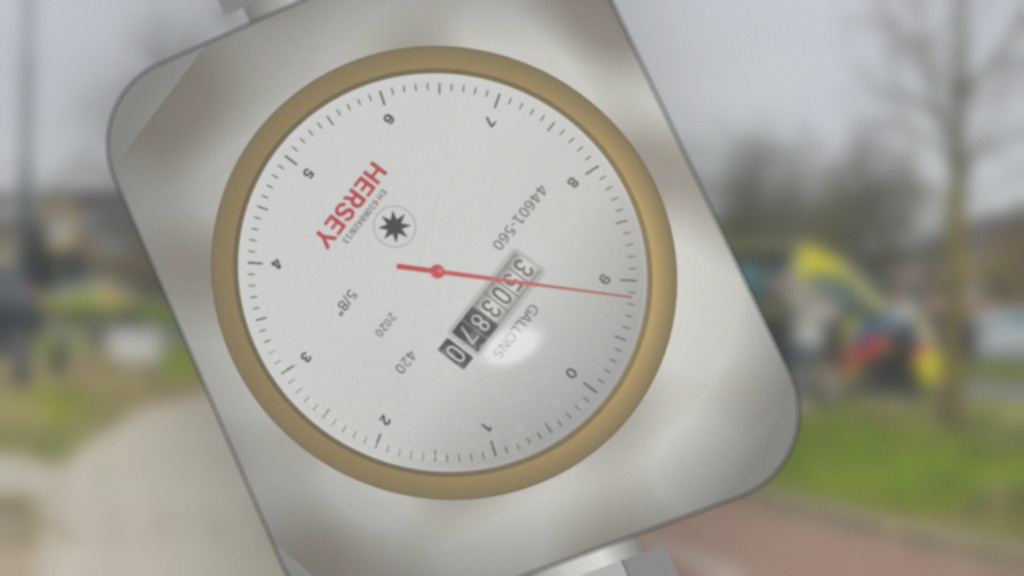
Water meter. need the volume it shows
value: 3503869.1 gal
